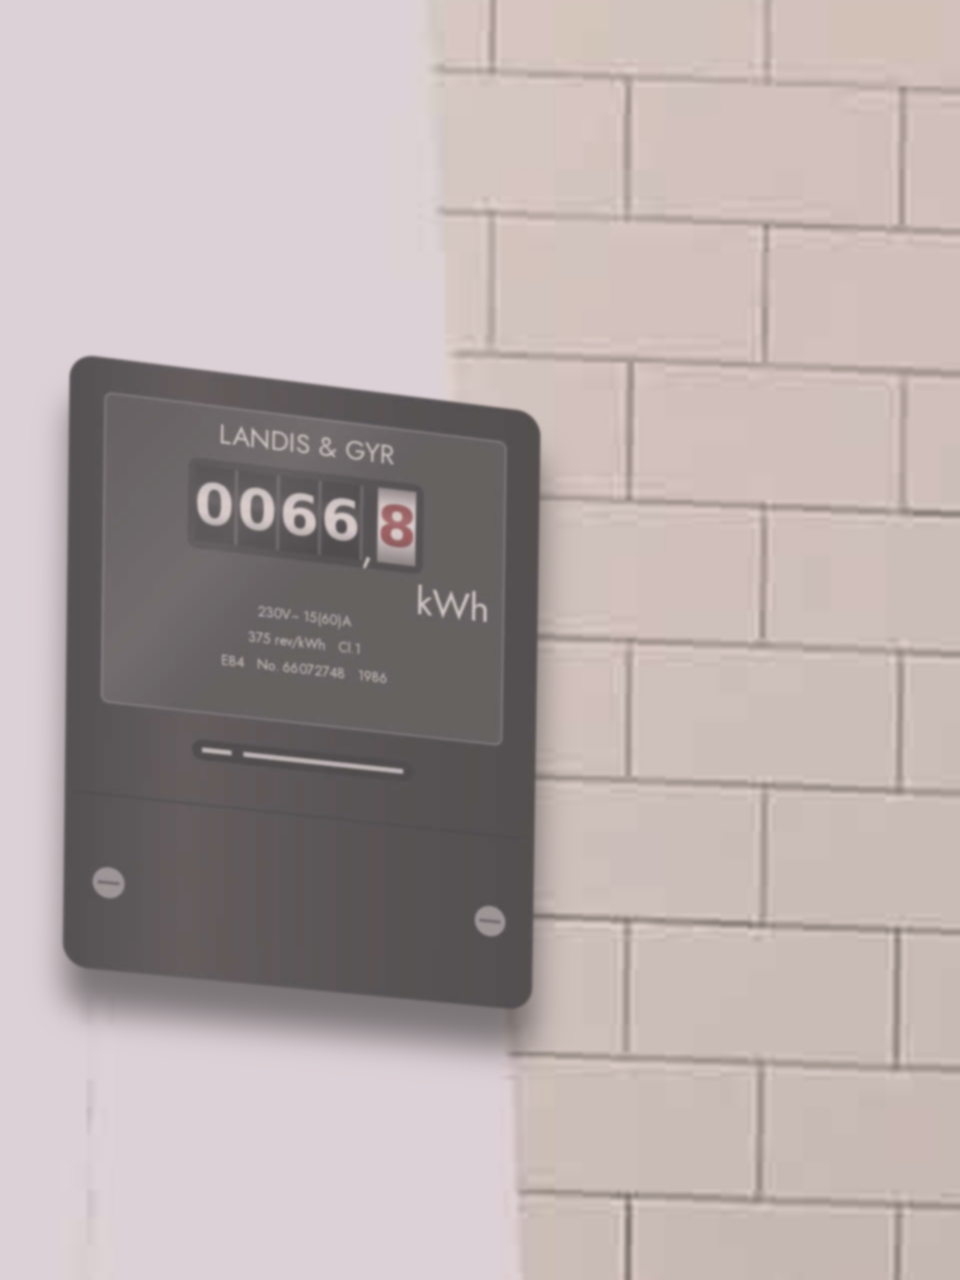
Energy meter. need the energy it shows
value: 66.8 kWh
